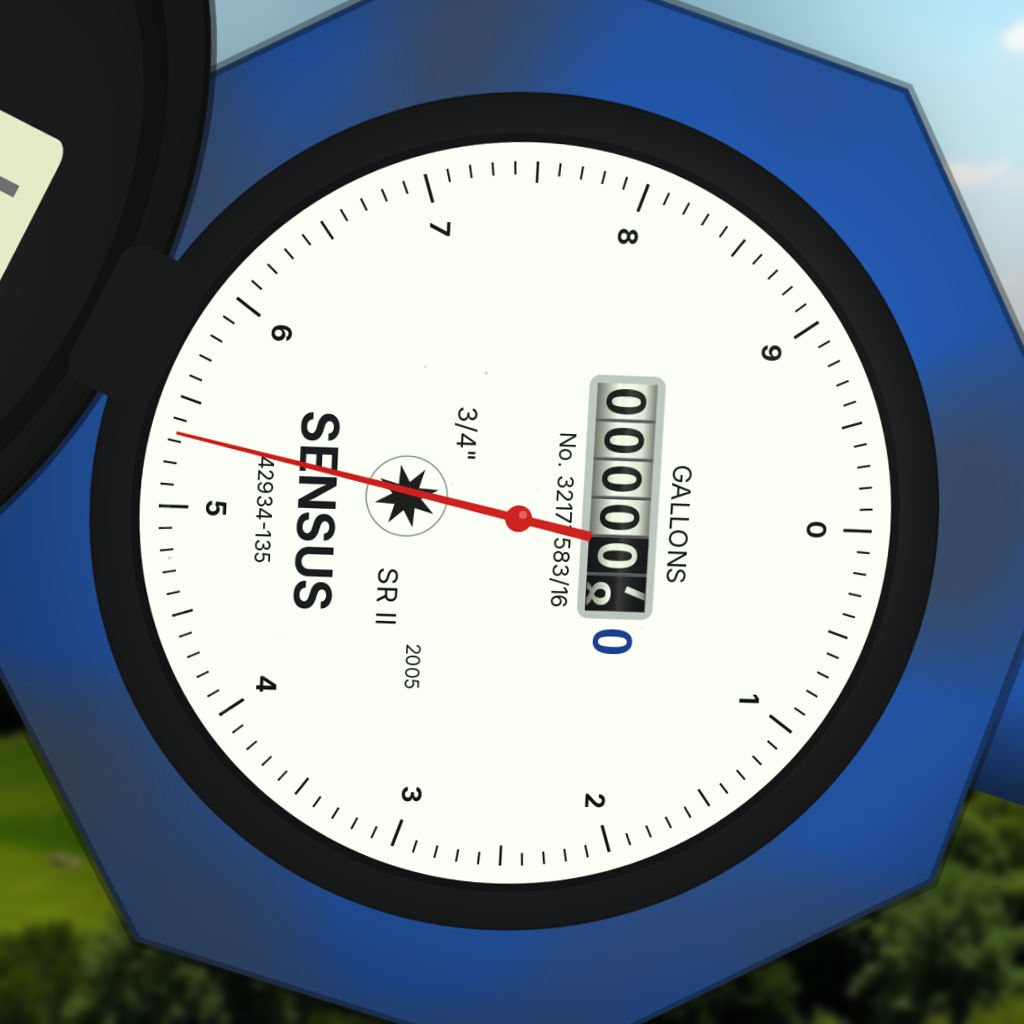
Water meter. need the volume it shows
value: 75.3 gal
